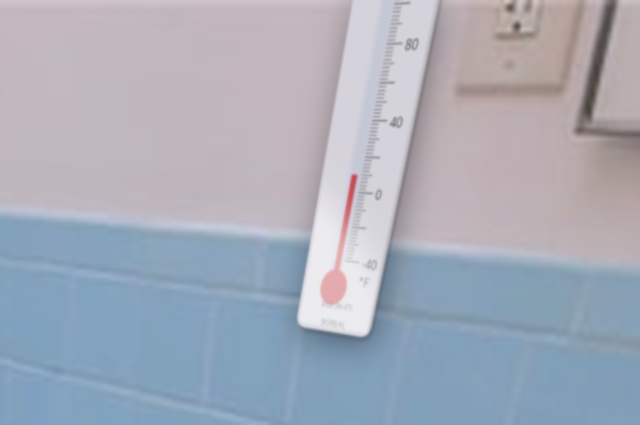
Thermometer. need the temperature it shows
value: 10 °F
